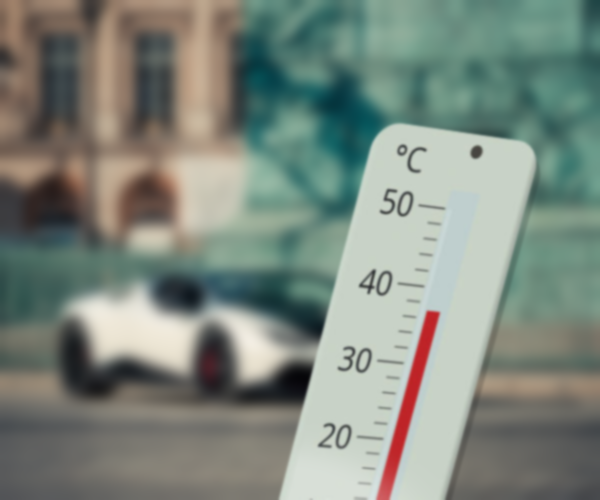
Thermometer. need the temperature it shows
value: 37 °C
